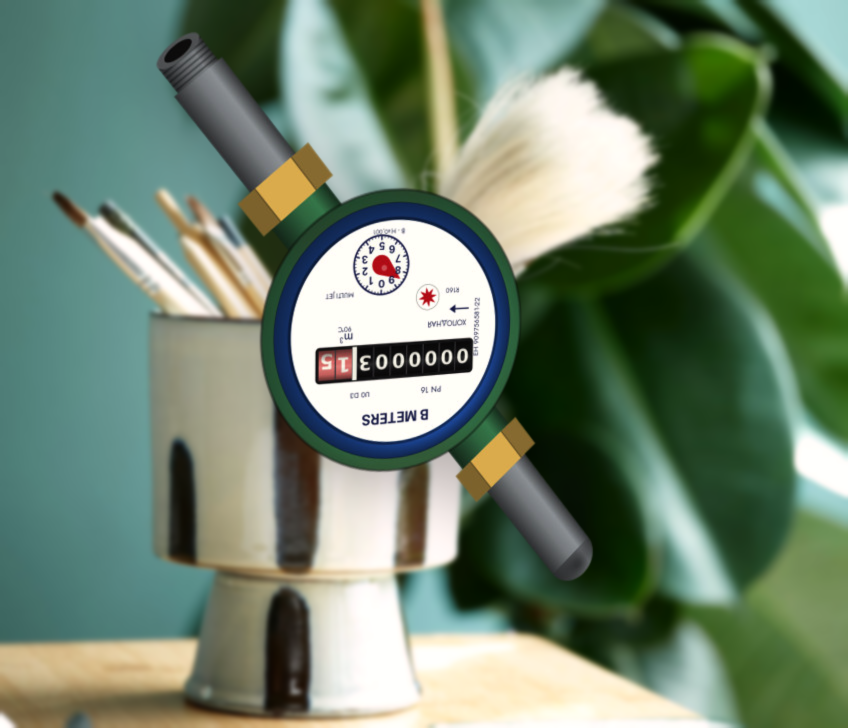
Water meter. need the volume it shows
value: 3.148 m³
